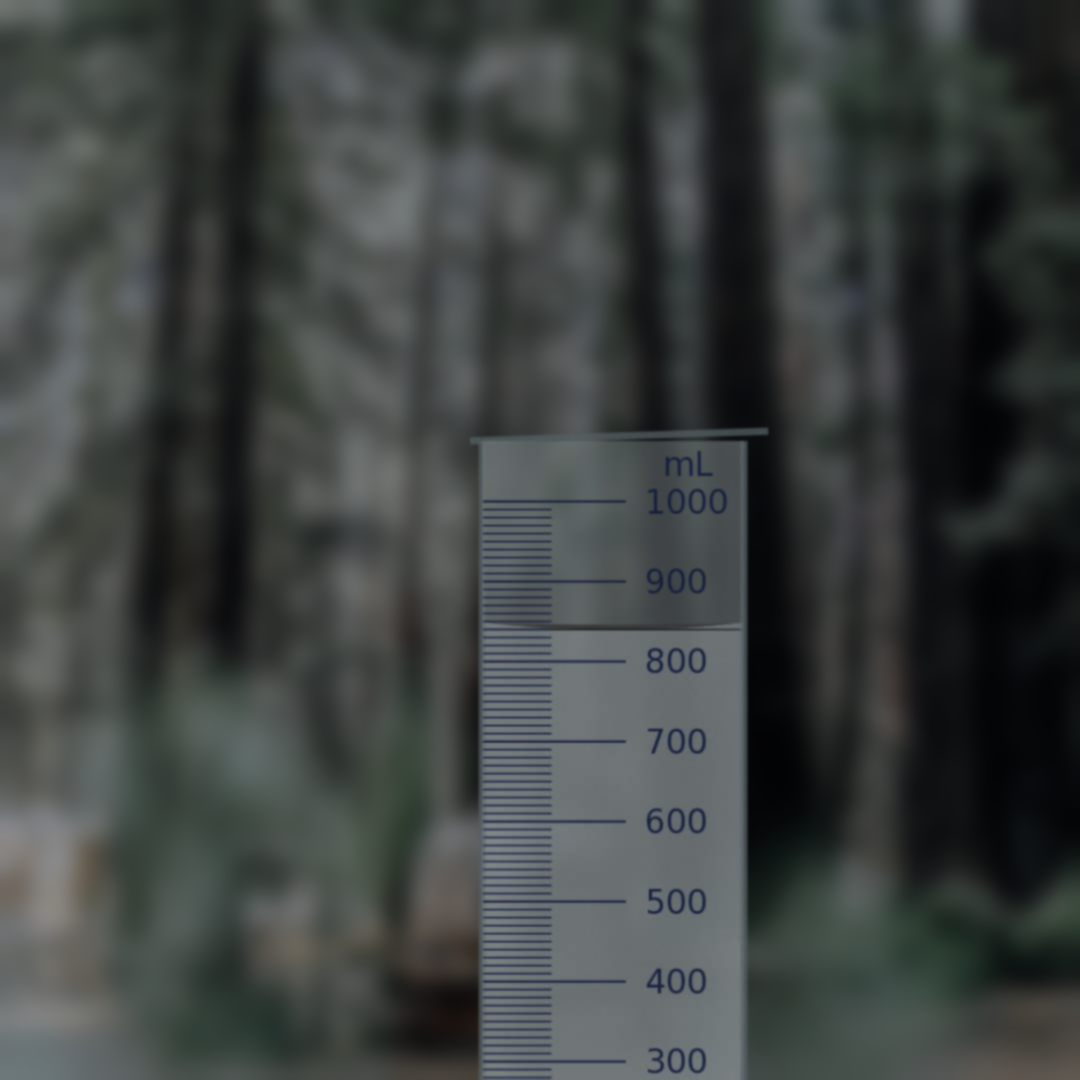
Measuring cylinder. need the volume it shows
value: 840 mL
